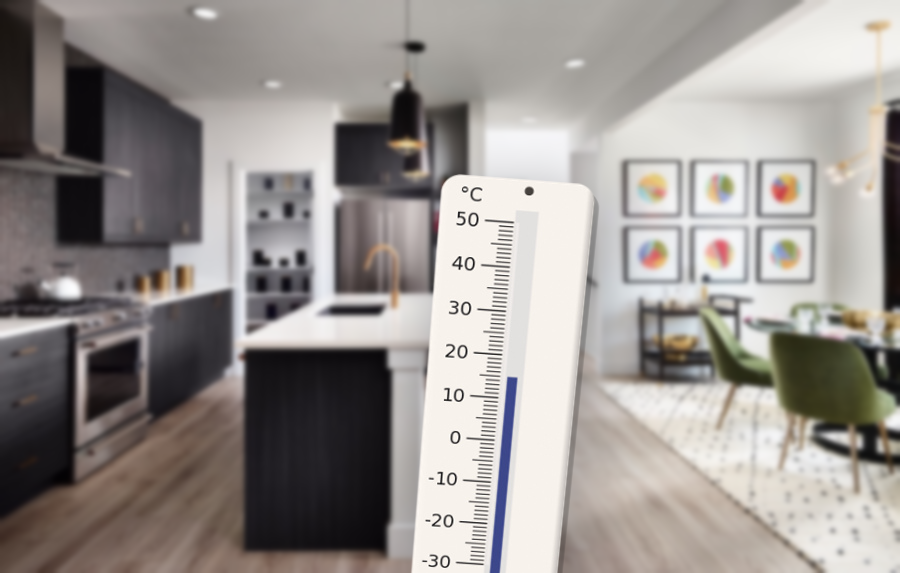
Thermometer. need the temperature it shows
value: 15 °C
